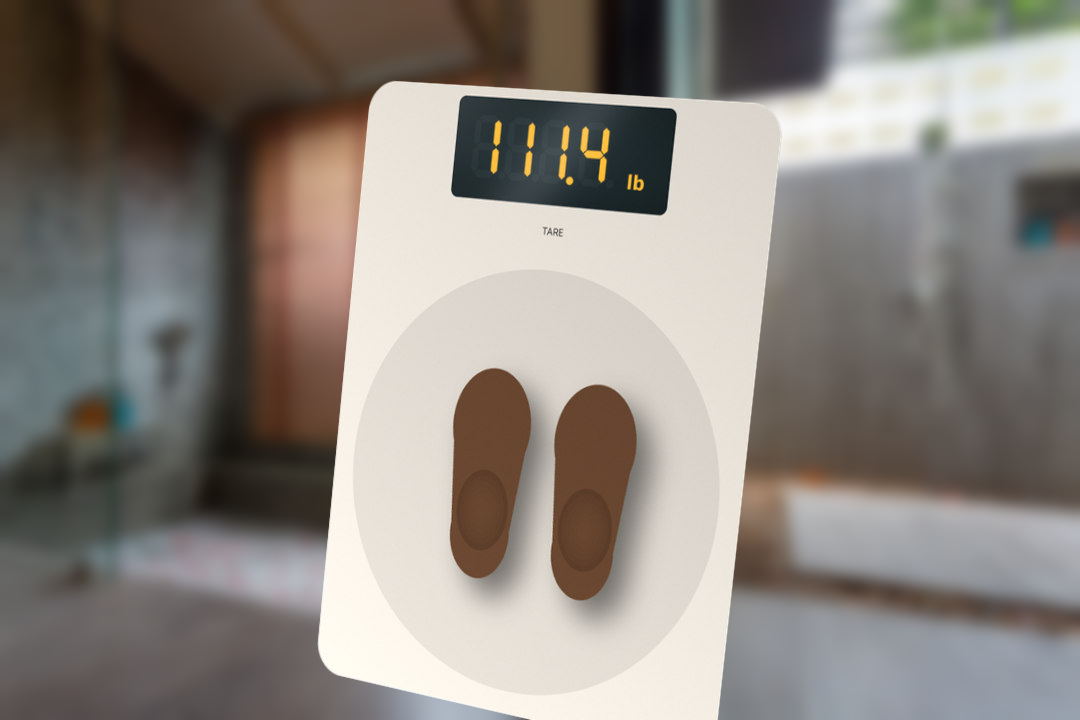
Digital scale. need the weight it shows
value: 111.4 lb
